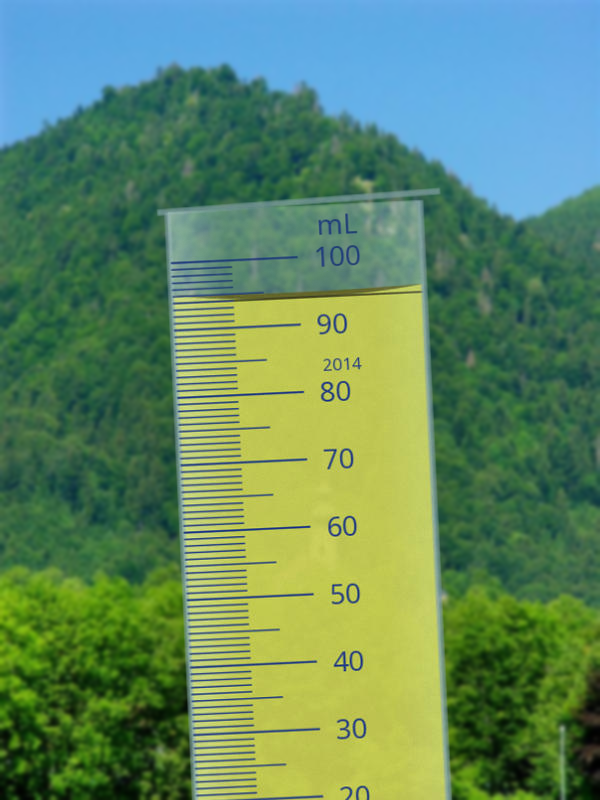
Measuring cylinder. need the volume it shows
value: 94 mL
